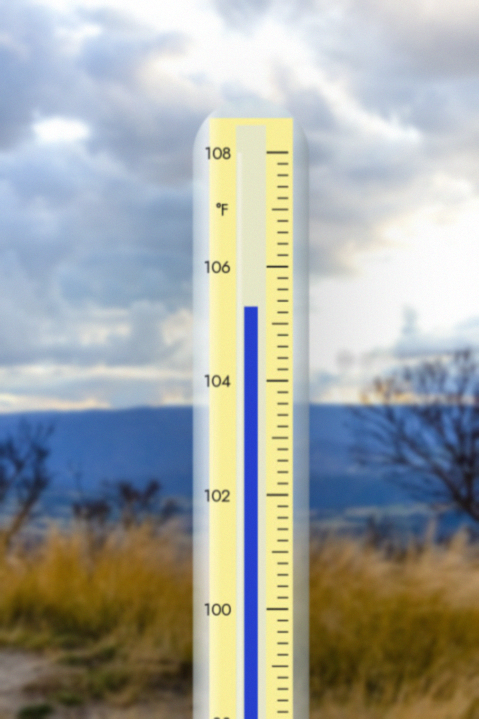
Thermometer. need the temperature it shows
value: 105.3 °F
